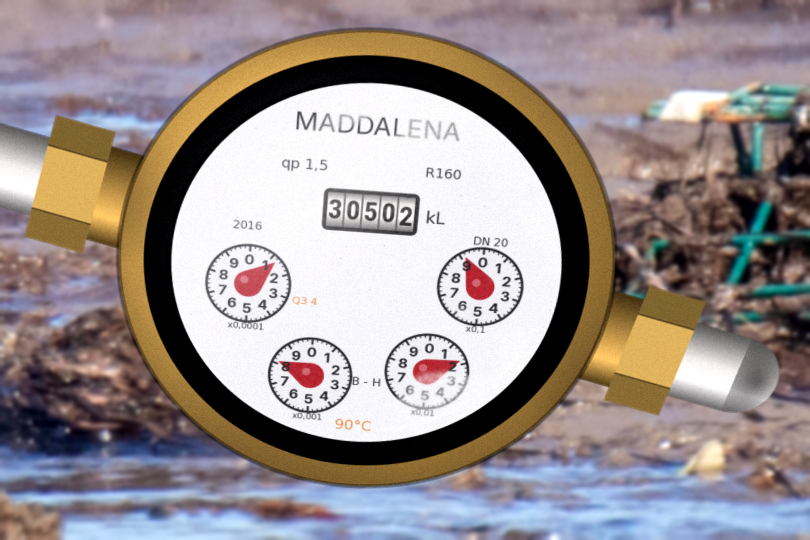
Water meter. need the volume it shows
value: 30501.9181 kL
